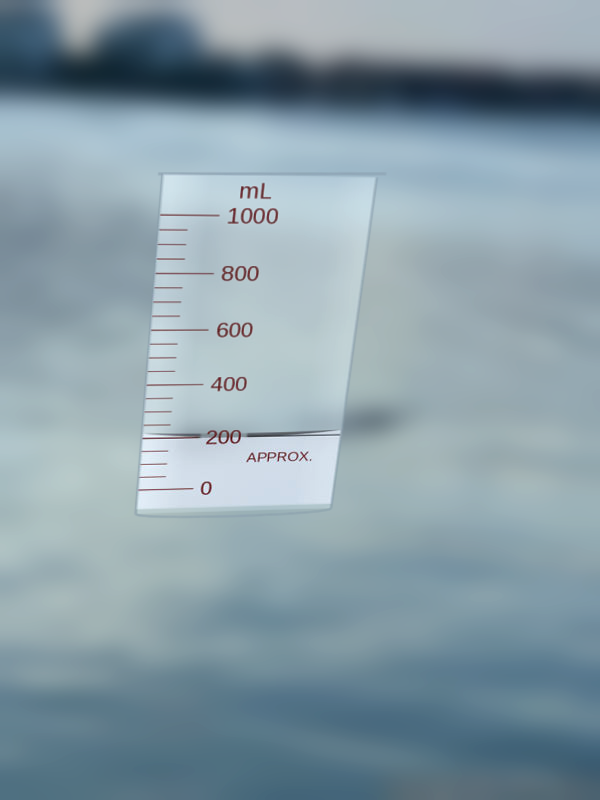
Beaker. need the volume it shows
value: 200 mL
